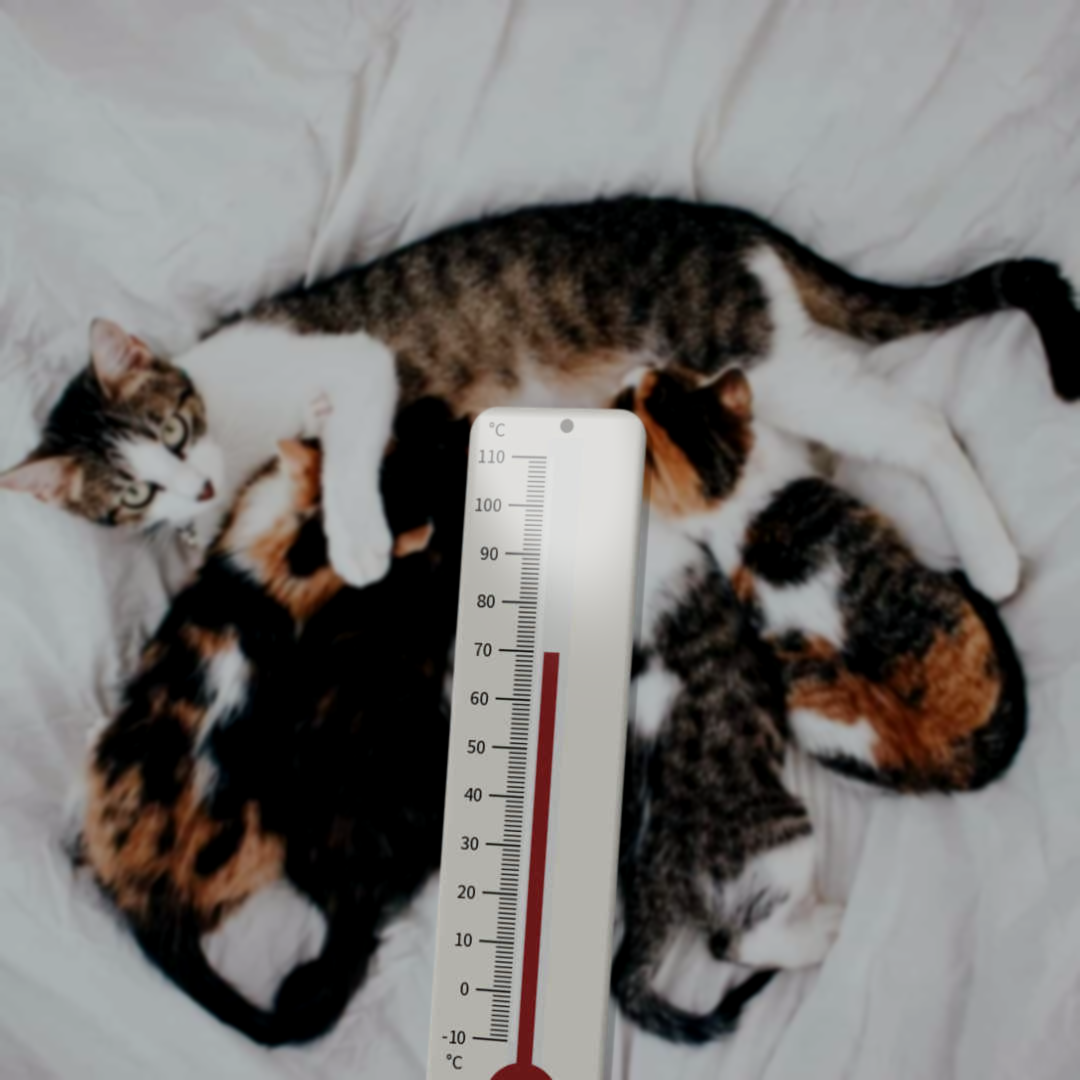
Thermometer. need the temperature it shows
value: 70 °C
